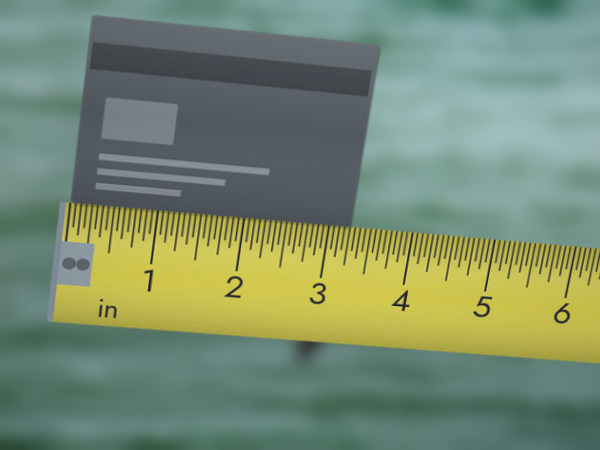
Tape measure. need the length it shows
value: 3.25 in
